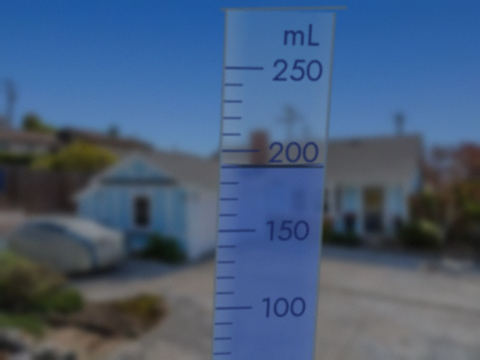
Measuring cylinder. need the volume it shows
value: 190 mL
